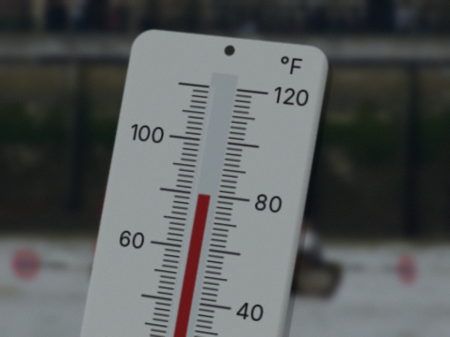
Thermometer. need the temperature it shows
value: 80 °F
